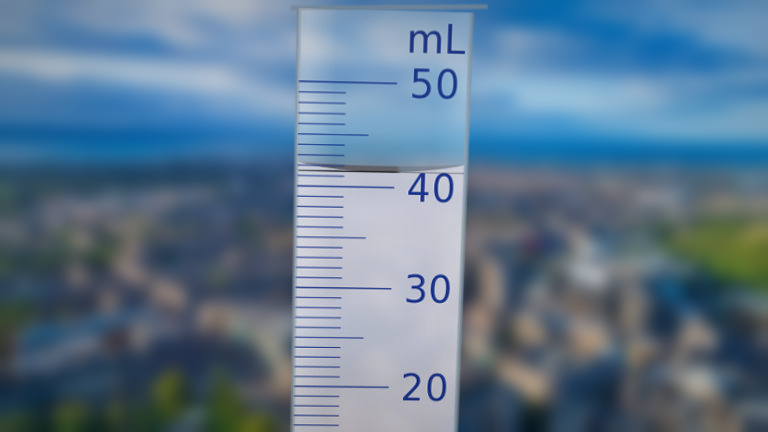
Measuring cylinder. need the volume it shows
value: 41.5 mL
